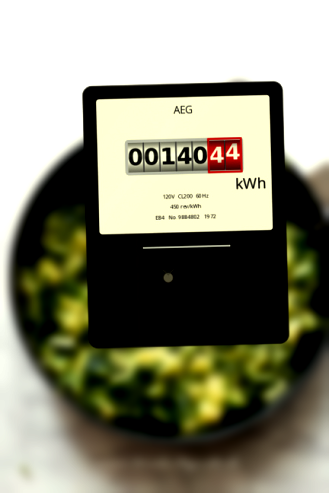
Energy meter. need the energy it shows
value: 140.44 kWh
